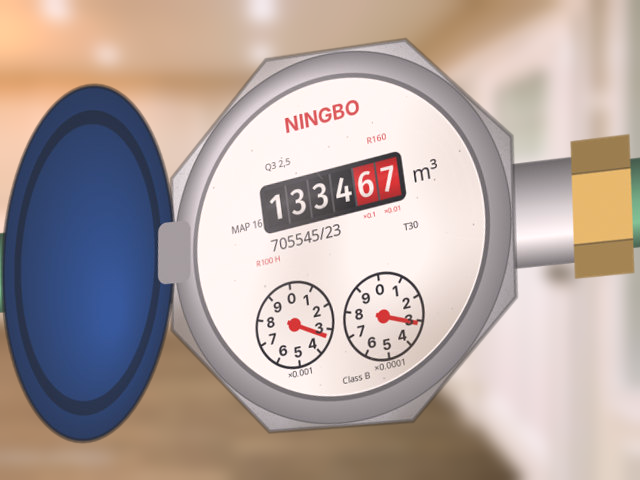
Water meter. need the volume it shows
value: 1334.6733 m³
